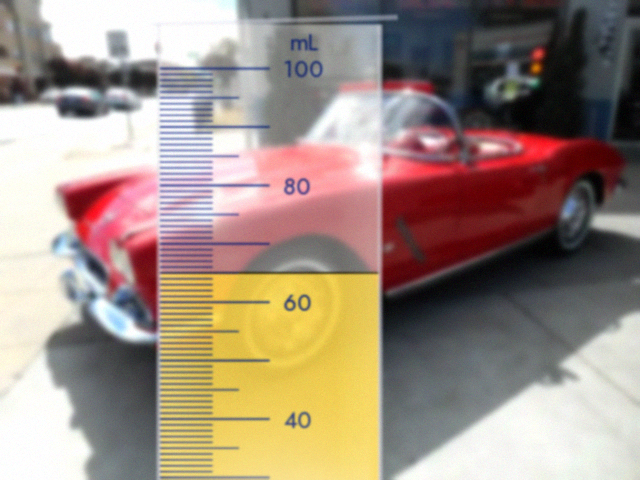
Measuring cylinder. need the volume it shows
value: 65 mL
